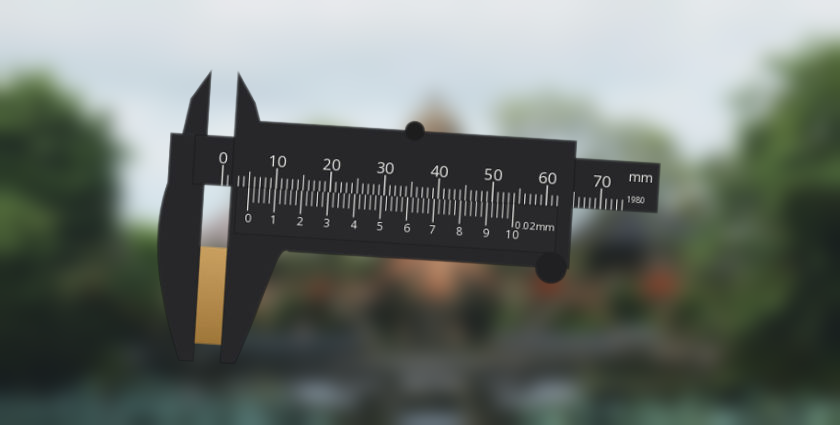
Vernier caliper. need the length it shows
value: 5.0 mm
